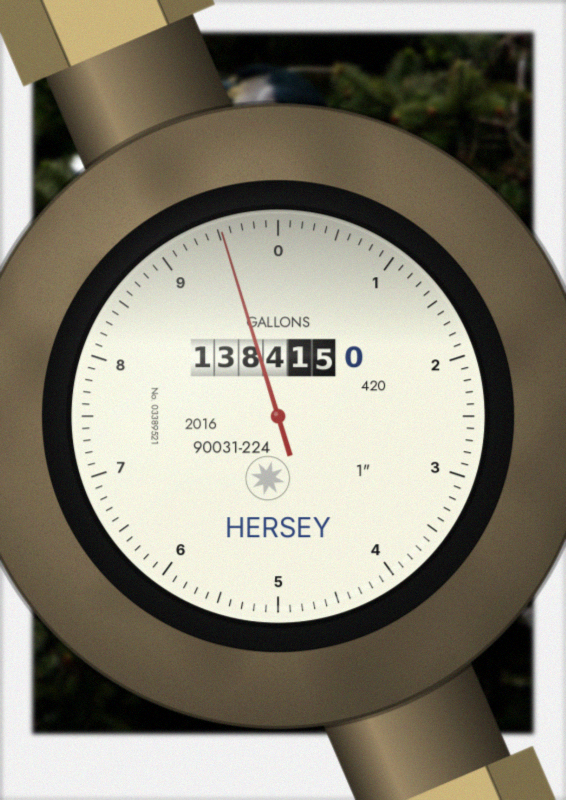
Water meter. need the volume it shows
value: 1384149.5 gal
